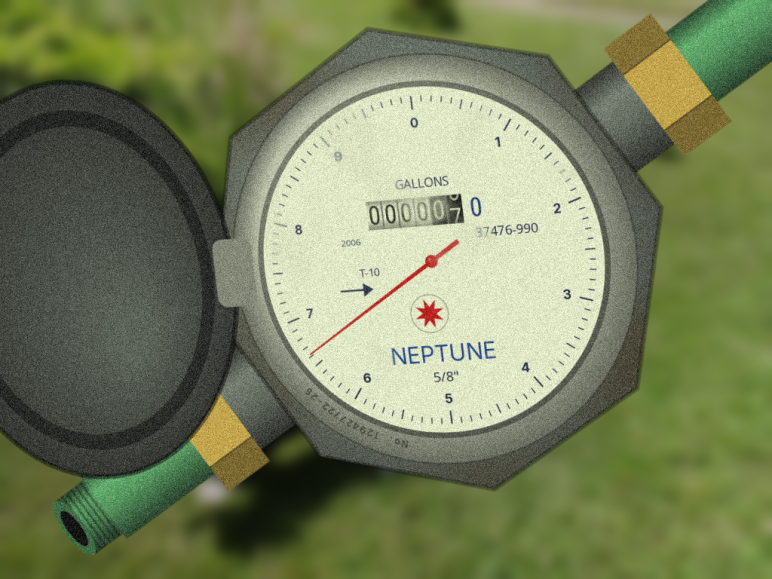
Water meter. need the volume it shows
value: 66.6 gal
